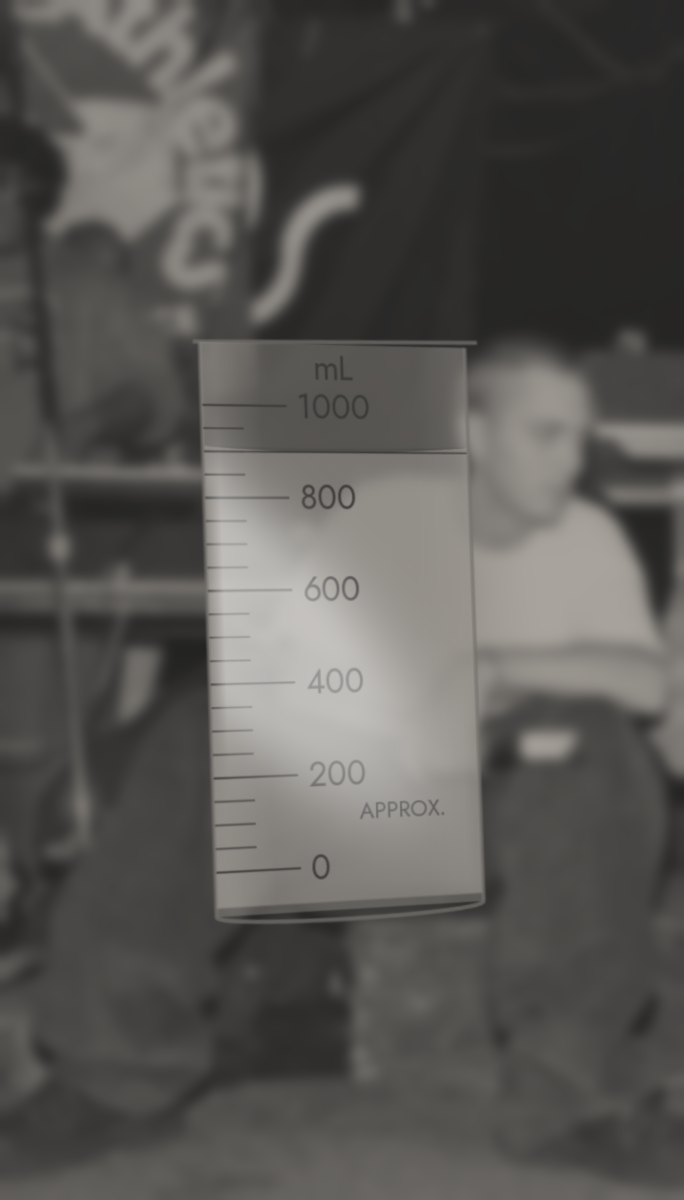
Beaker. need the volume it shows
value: 900 mL
